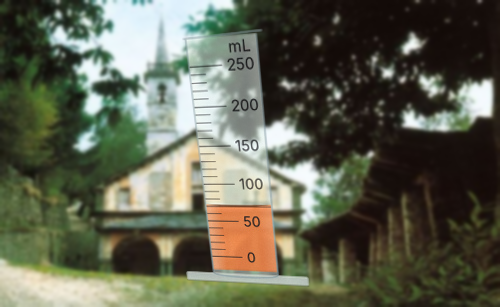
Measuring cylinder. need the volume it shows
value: 70 mL
